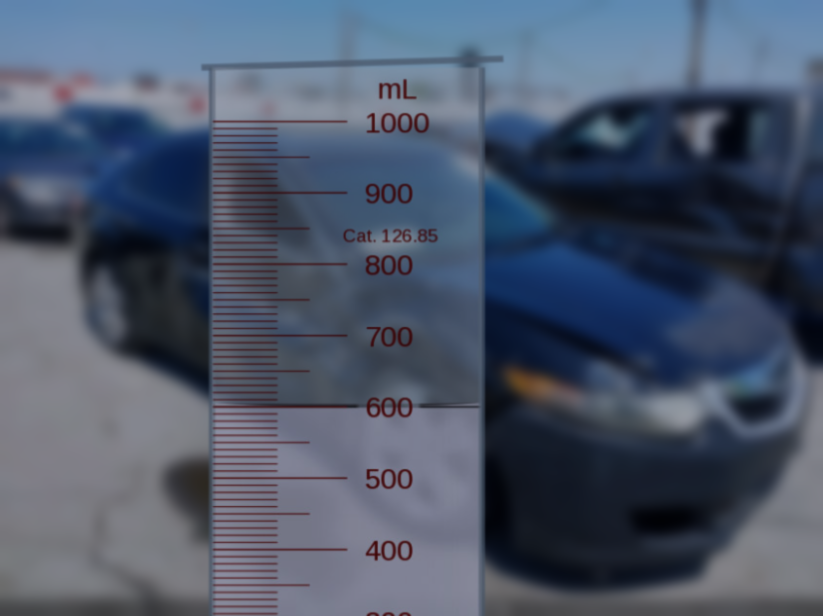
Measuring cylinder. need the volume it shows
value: 600 mL
